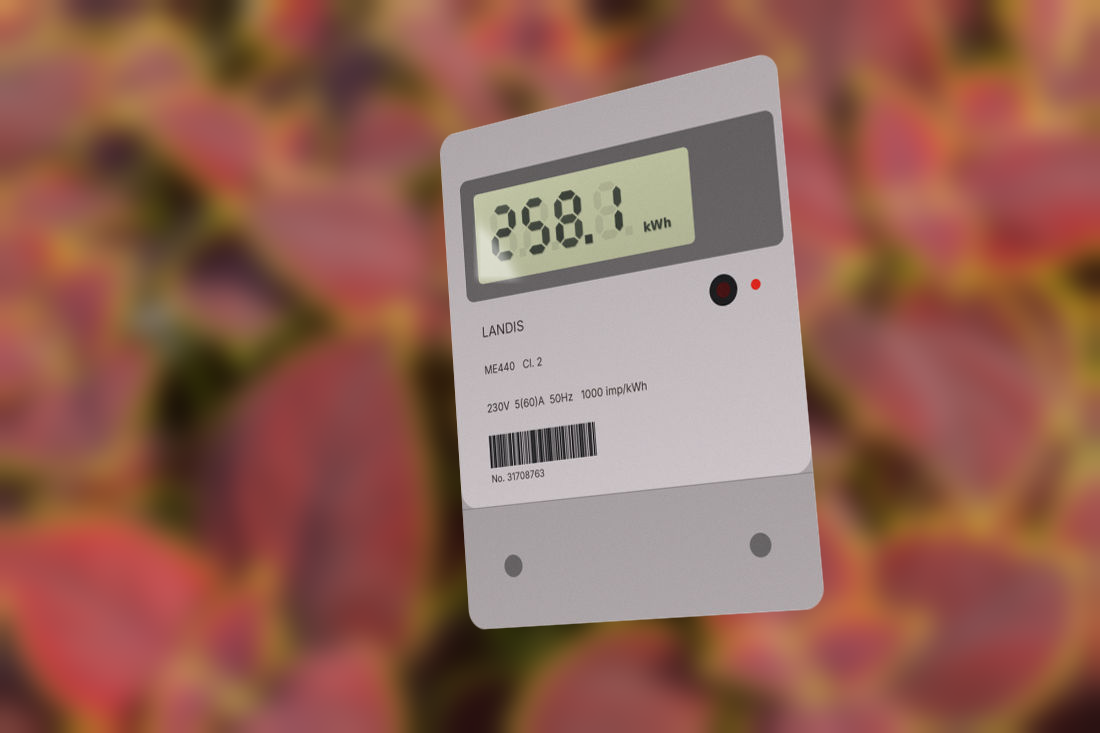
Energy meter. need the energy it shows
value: 258.1 kWh
